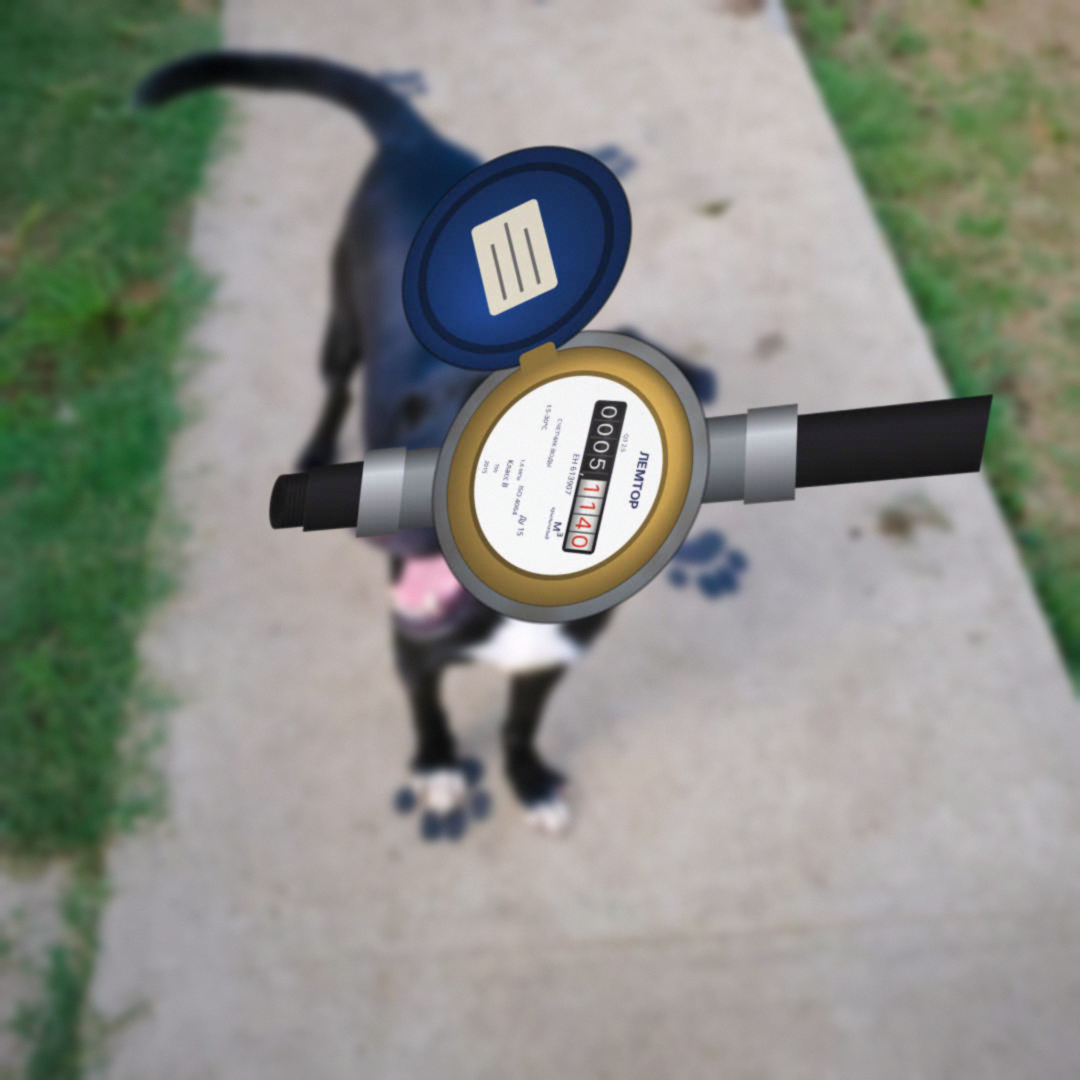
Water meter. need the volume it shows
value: 5.1140 m³
